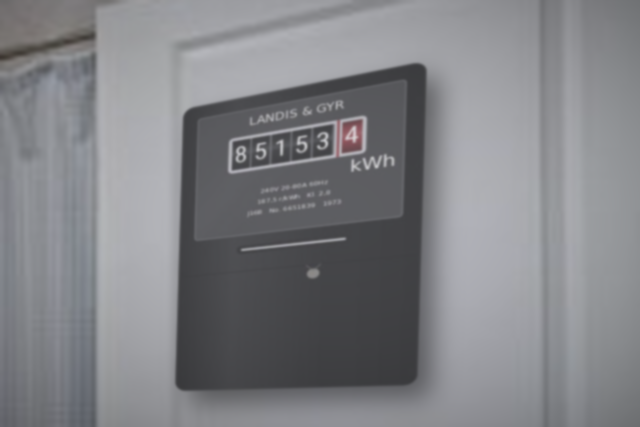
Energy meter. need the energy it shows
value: 85153.4 kWh
